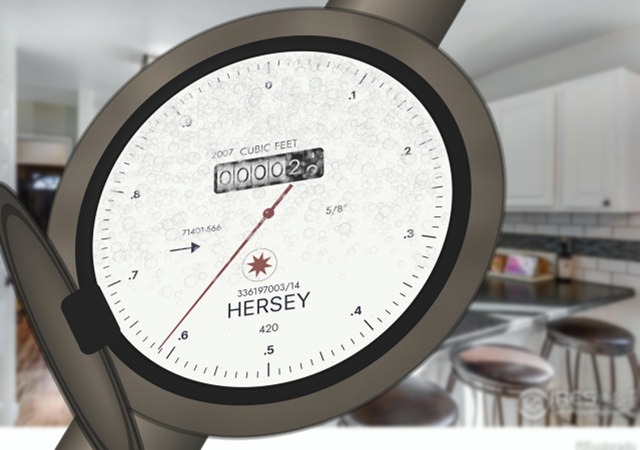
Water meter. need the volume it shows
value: 21.61 ft³
